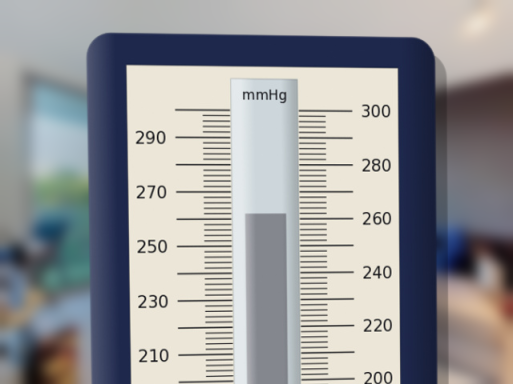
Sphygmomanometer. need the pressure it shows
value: 262 mmHg
